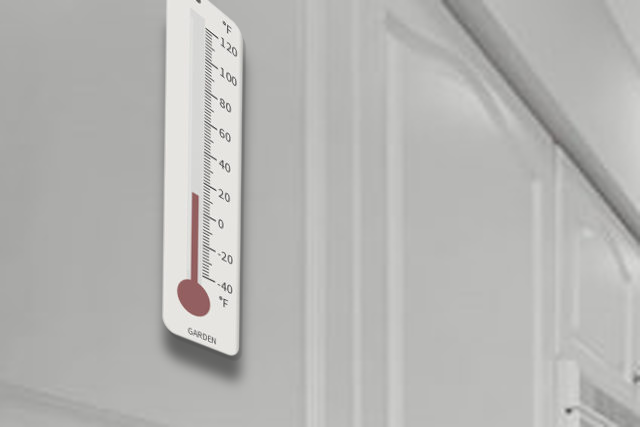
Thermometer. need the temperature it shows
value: 10 °F
